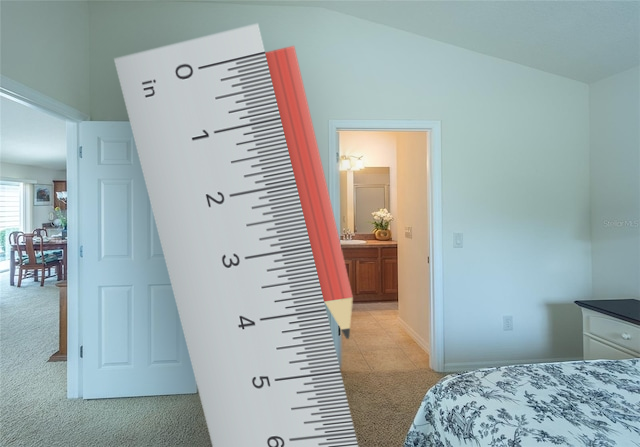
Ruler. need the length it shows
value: 4.5 in
